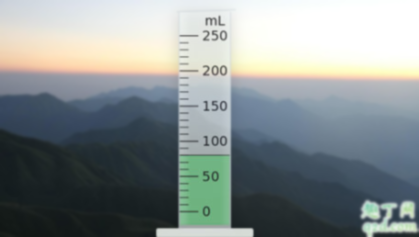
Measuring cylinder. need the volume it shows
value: 80 mL
